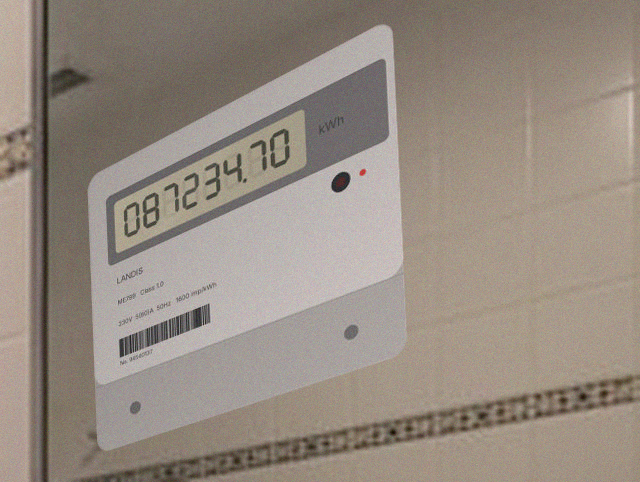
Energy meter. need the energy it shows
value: 87234.70 kWh
